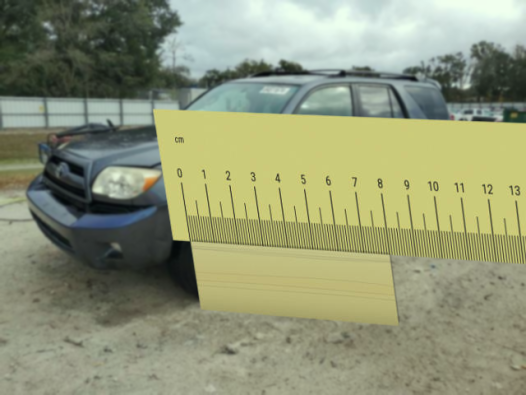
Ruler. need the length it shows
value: 8 cm
